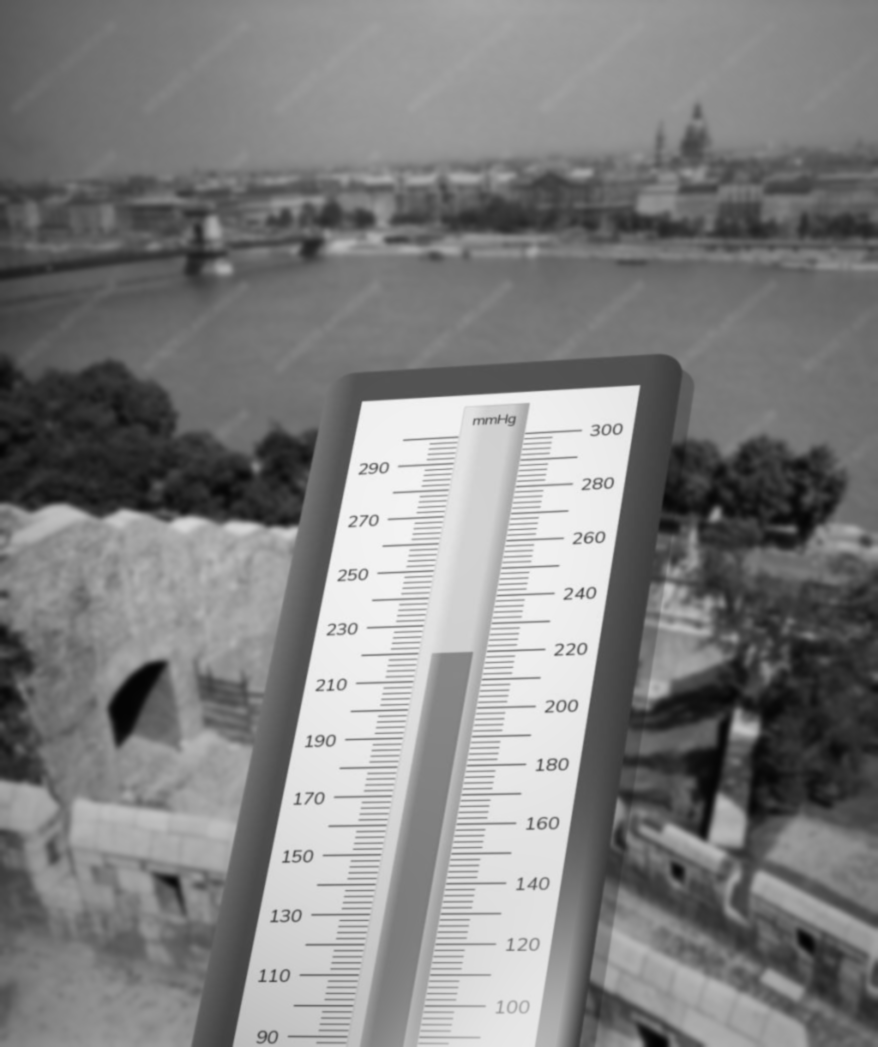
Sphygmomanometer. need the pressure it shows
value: 220 mmHg
